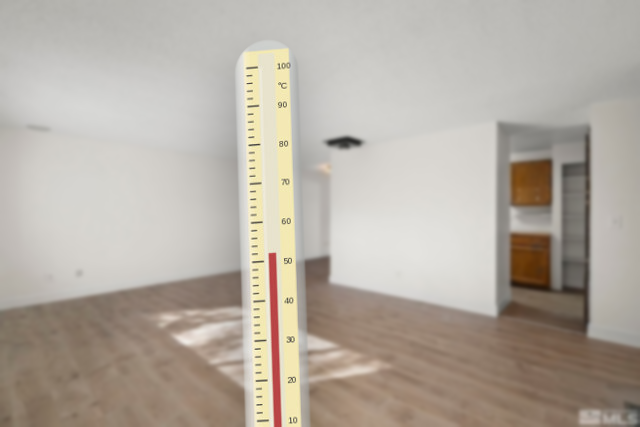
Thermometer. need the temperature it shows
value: 52 °C
